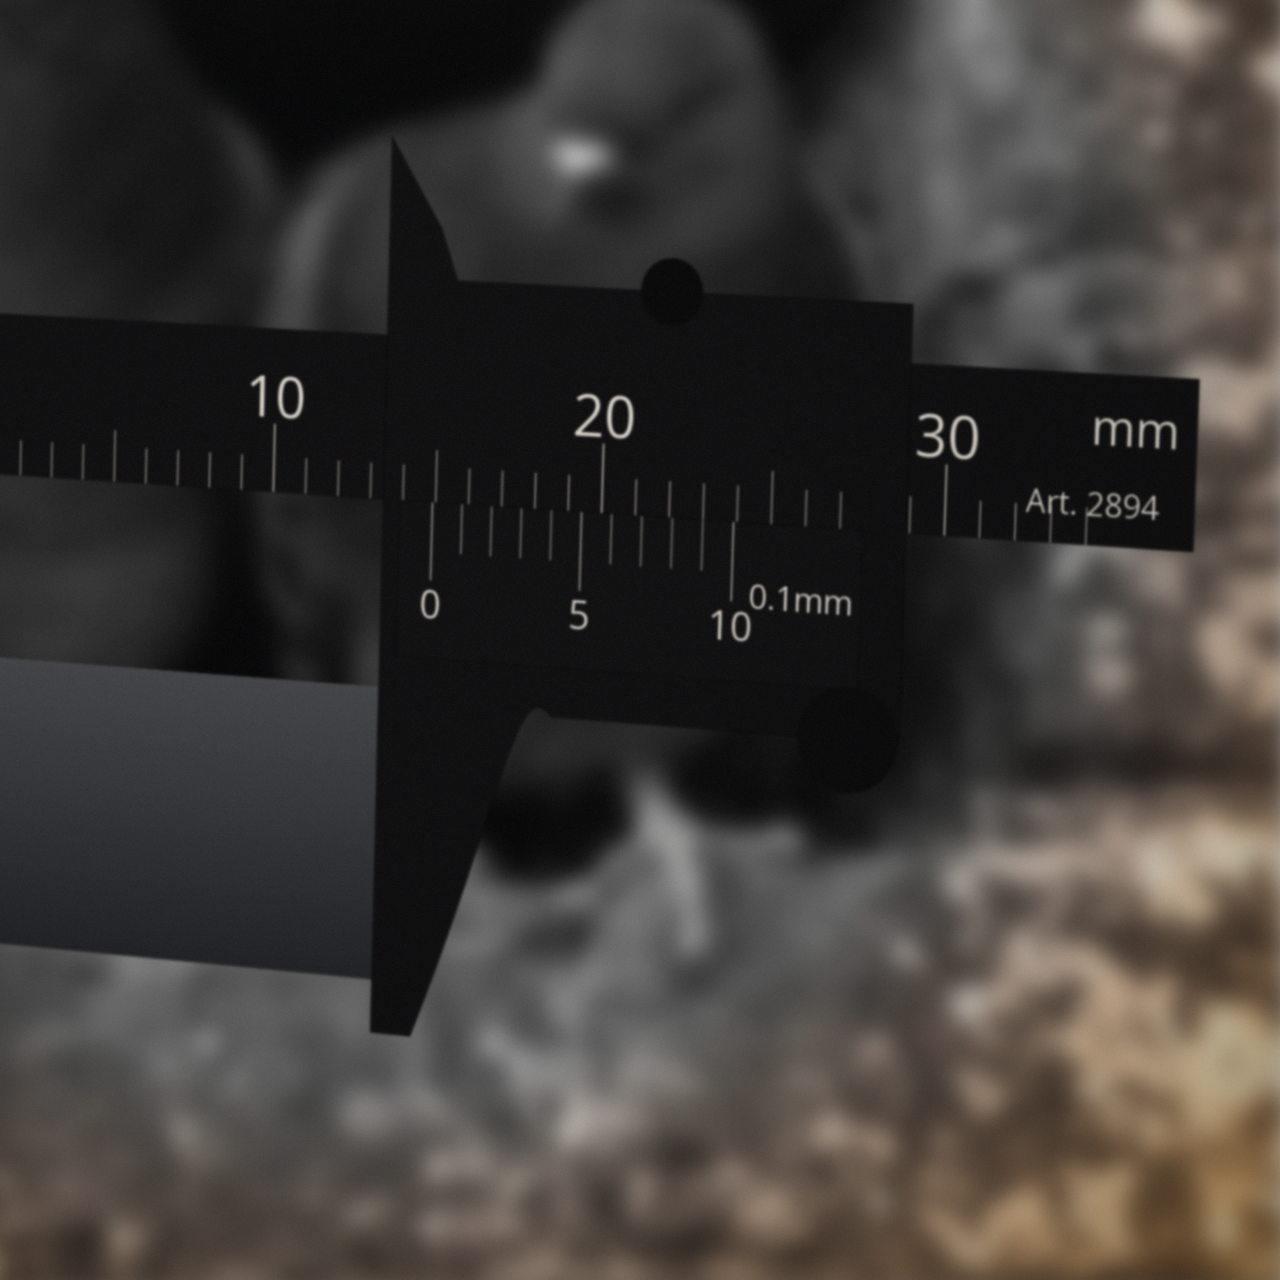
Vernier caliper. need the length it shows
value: 14.9 mm
